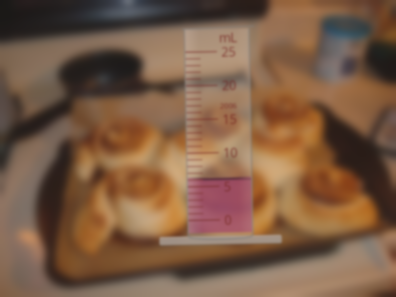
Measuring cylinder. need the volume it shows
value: 6 mL
